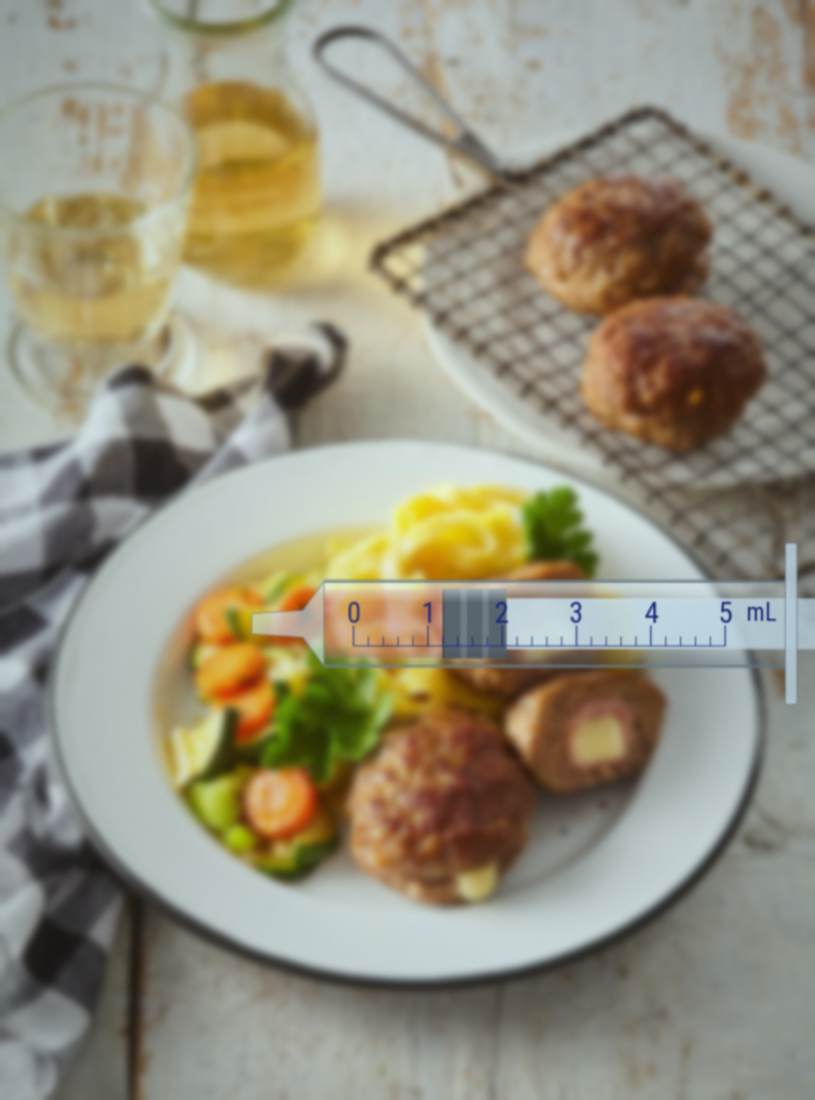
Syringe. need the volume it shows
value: 1.2 mL
